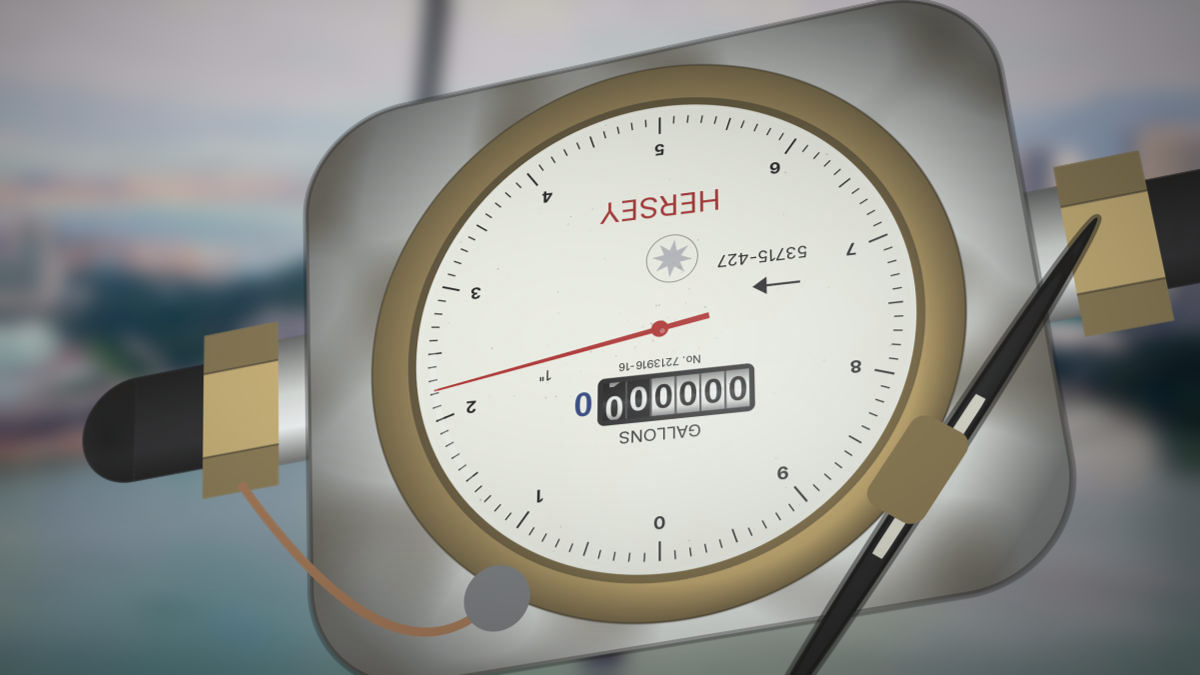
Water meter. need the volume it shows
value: 2.2 gal
